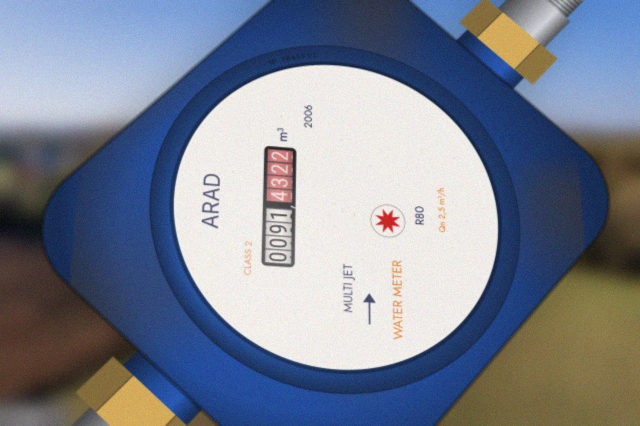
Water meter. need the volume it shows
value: 91.4322 m³
